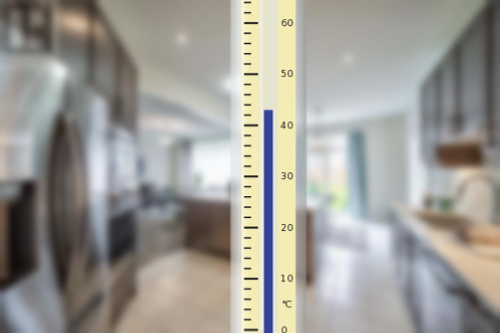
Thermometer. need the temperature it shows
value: 43 °C
